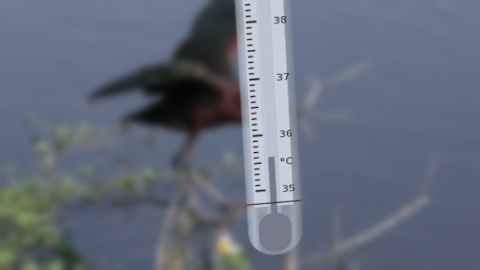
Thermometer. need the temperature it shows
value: 35.6 °C
